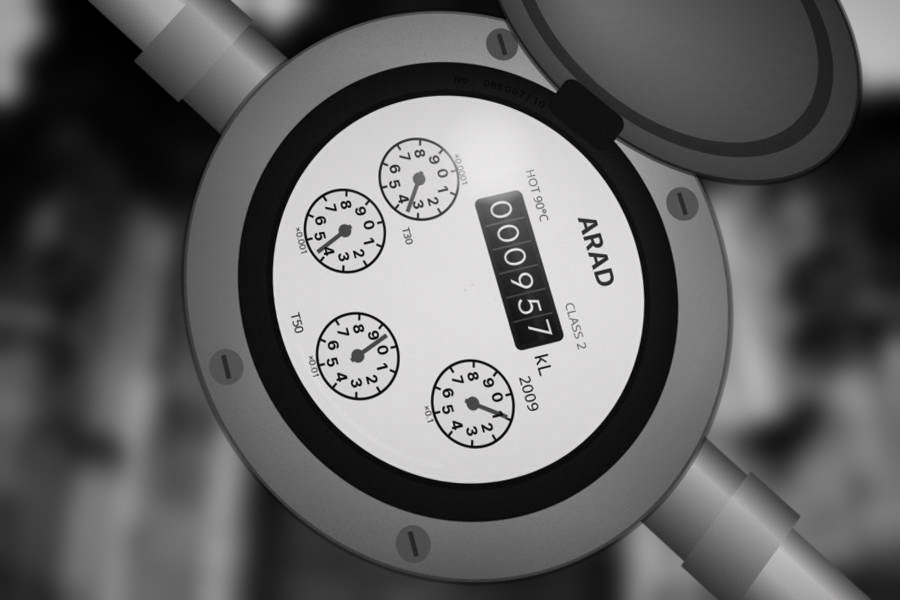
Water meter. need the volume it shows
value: 957.0943 kL
